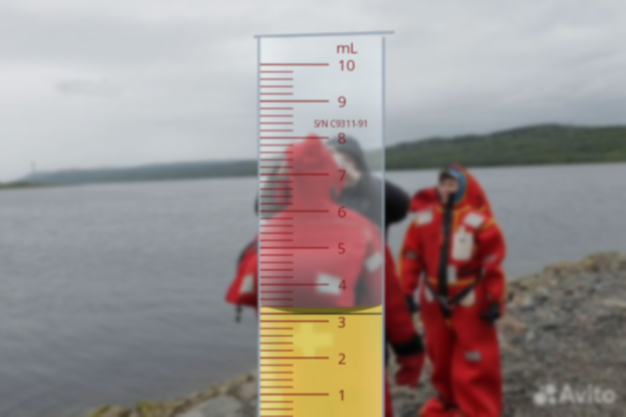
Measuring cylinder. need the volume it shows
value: 3.2 mL
